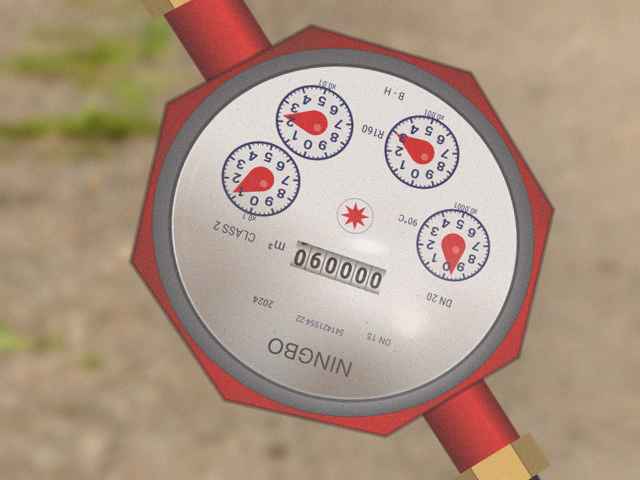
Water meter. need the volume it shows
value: 90.1229 m³
